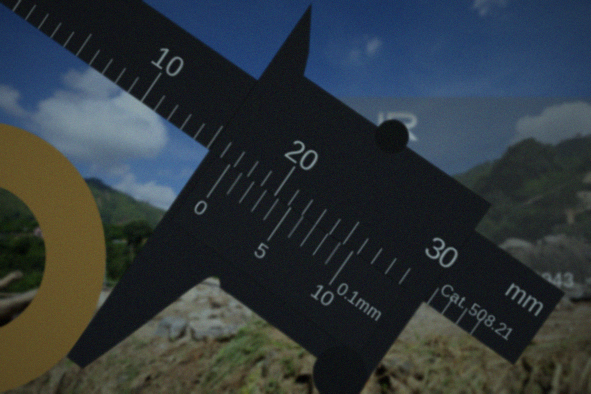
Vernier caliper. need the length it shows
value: 16.7 mm
